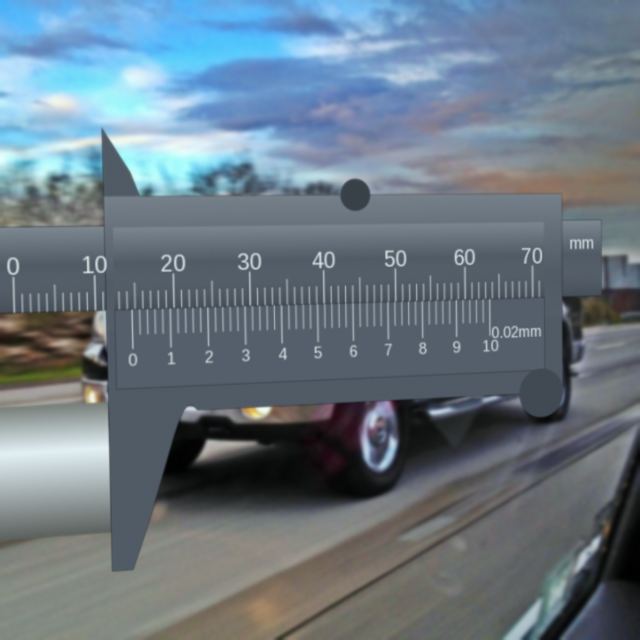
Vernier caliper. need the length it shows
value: 14.6 mm
